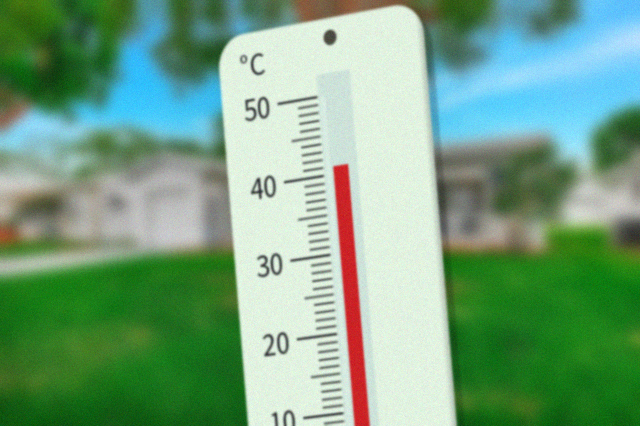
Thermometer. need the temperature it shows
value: 41 °C
